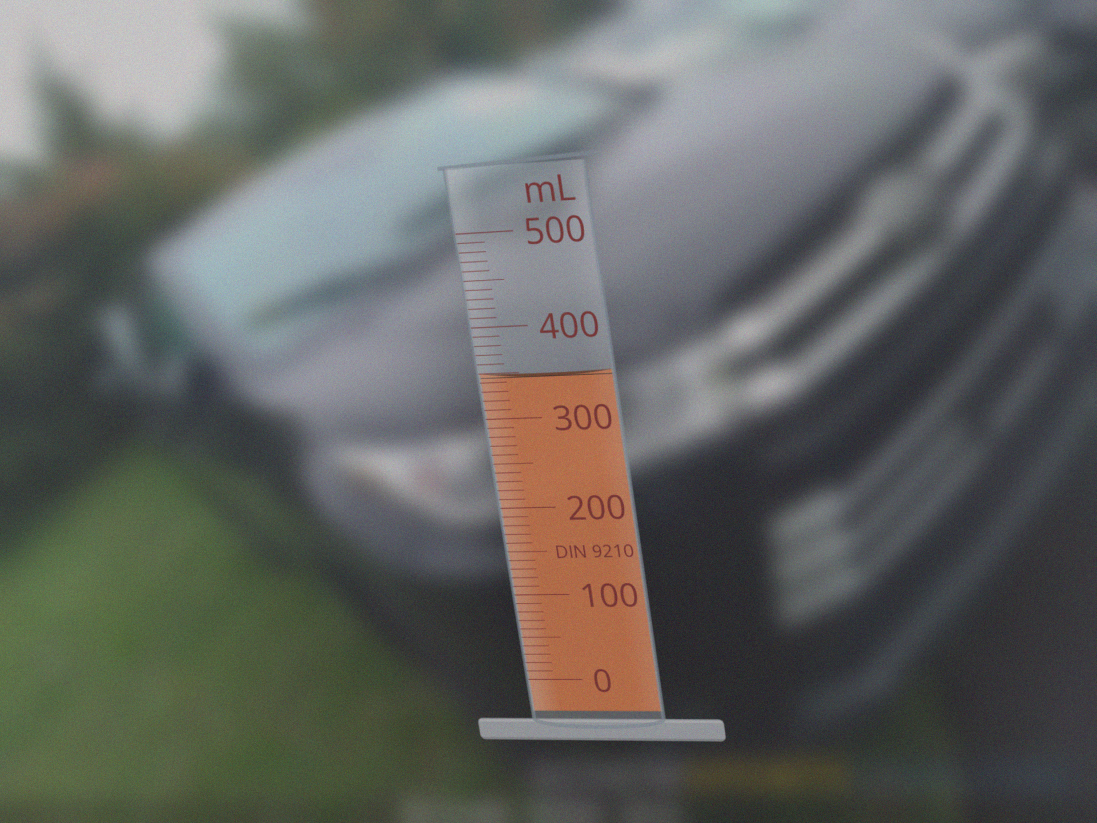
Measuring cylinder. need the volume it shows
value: 345 mL
